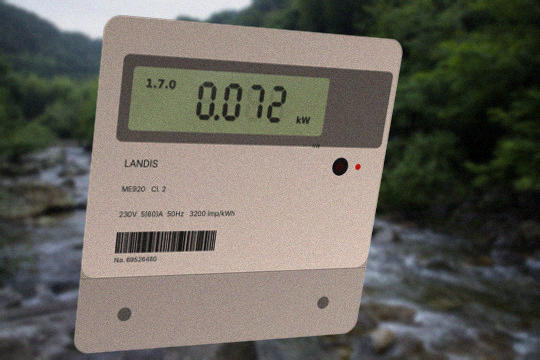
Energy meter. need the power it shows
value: 0.072 kW
